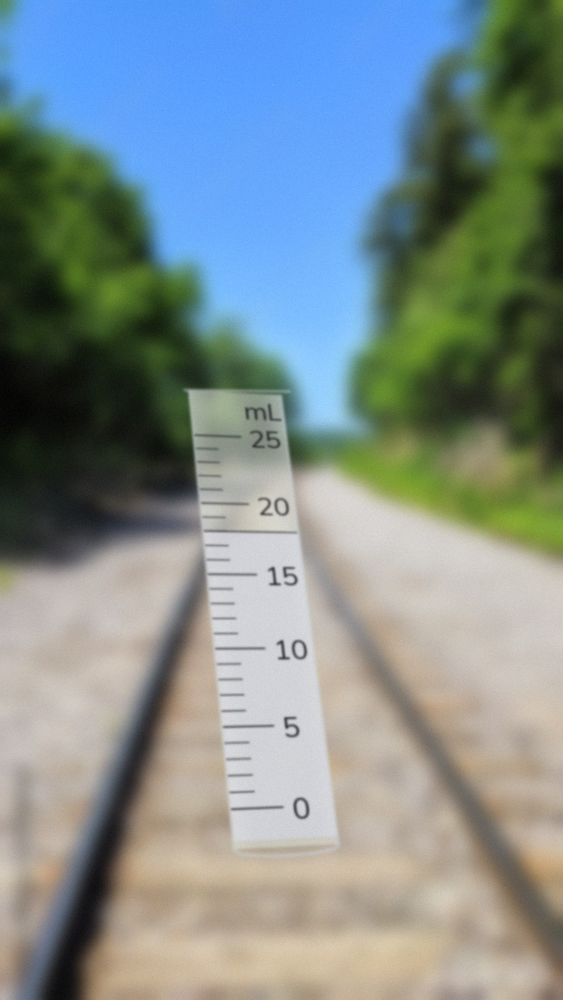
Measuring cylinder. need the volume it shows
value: 18 mL
